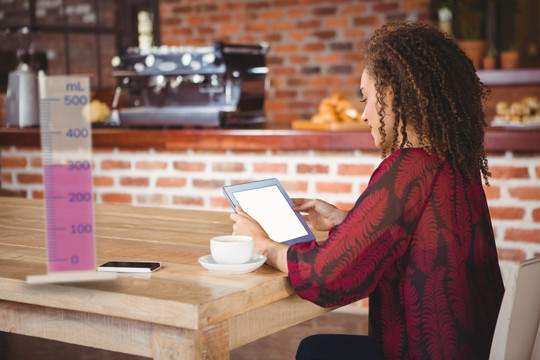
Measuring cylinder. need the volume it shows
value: 300 mL
